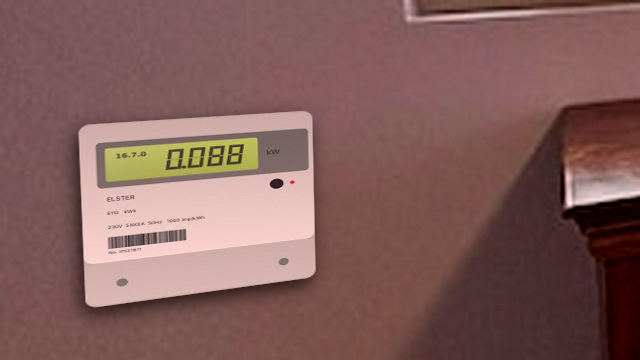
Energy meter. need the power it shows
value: 0.088 kW
